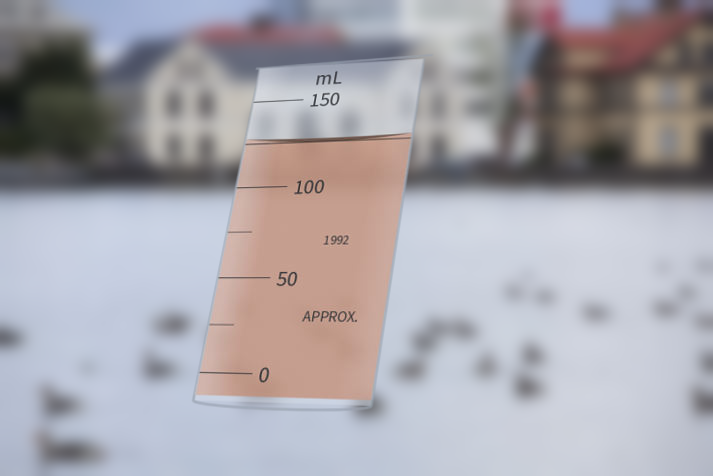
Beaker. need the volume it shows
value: 125 mL
